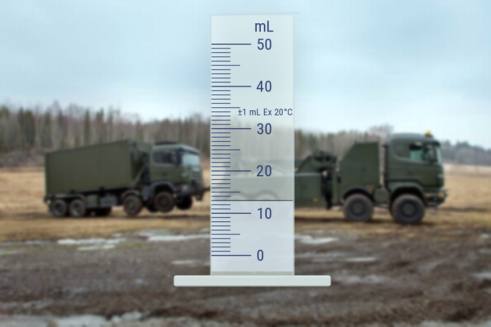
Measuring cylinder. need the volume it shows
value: 13 mL
